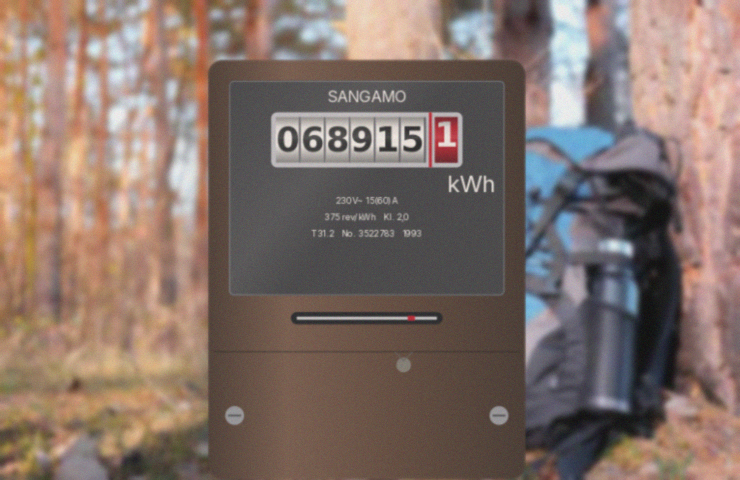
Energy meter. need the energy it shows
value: 68915.1 kWh
